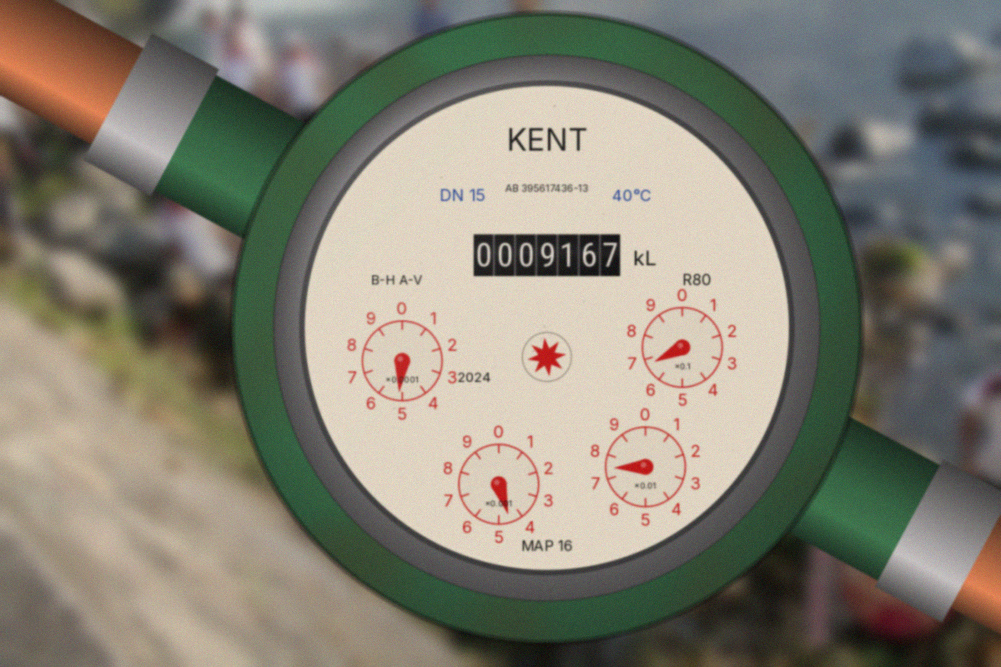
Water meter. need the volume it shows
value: 9167.6745 kL
